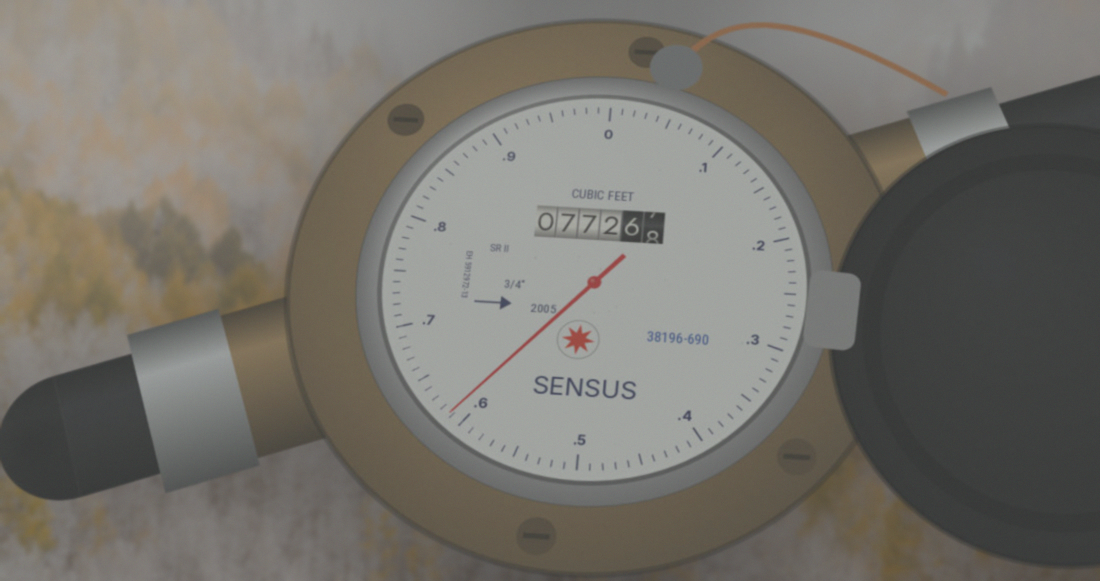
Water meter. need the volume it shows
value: 77267.61 ft³
